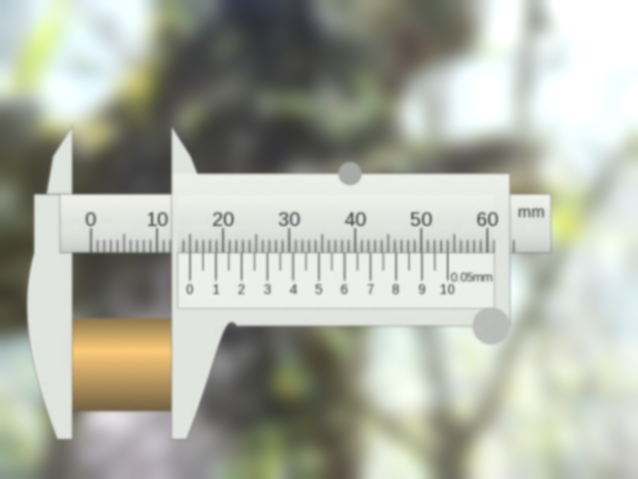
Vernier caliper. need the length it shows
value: 15.0 mm
